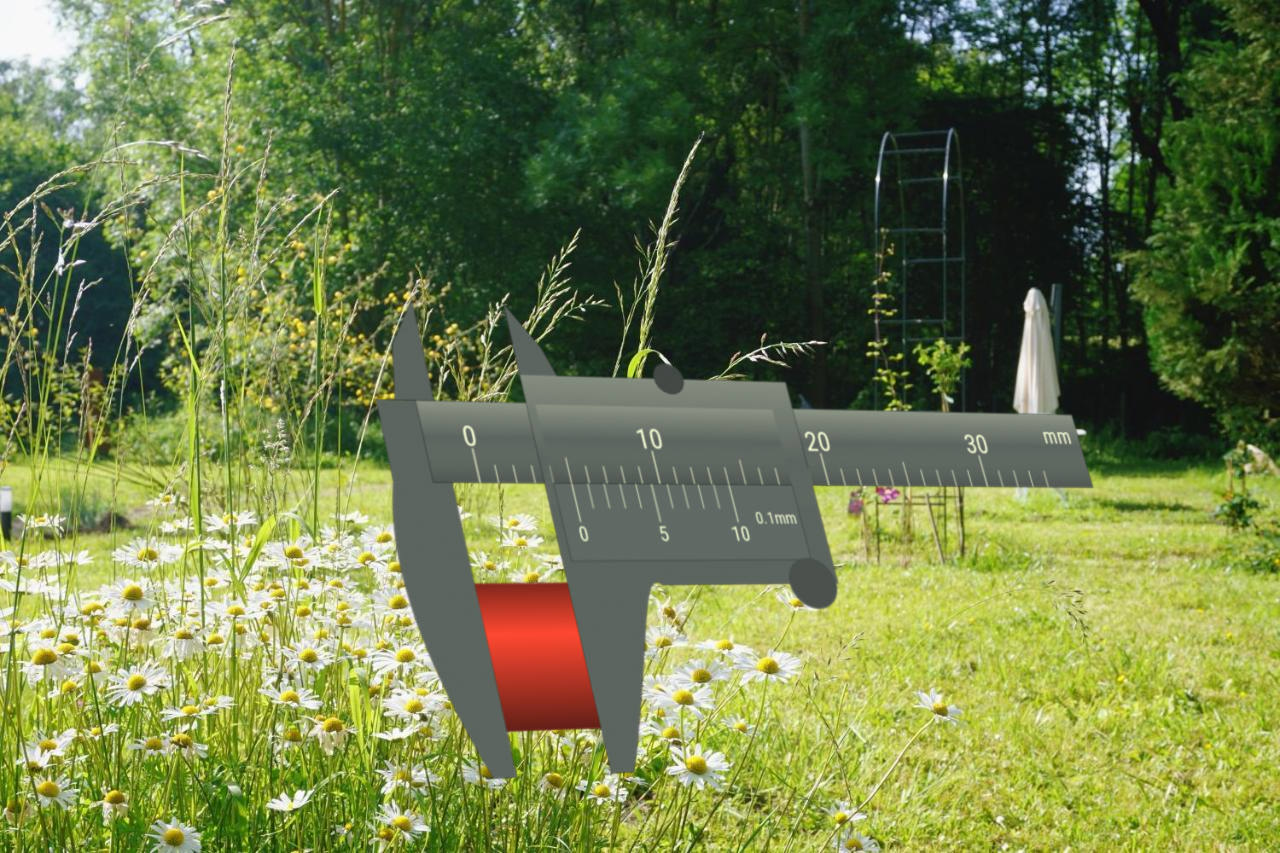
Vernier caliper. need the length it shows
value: 5.0 mm
